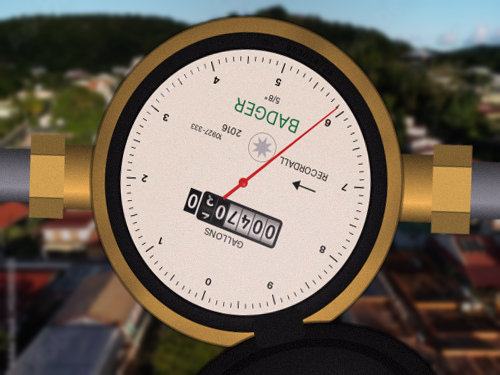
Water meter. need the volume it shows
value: 47025.9 gal
